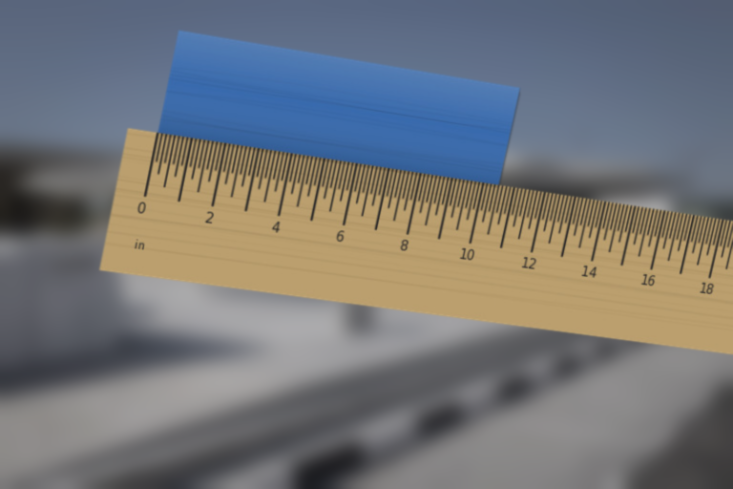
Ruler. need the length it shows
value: 10.5 in
